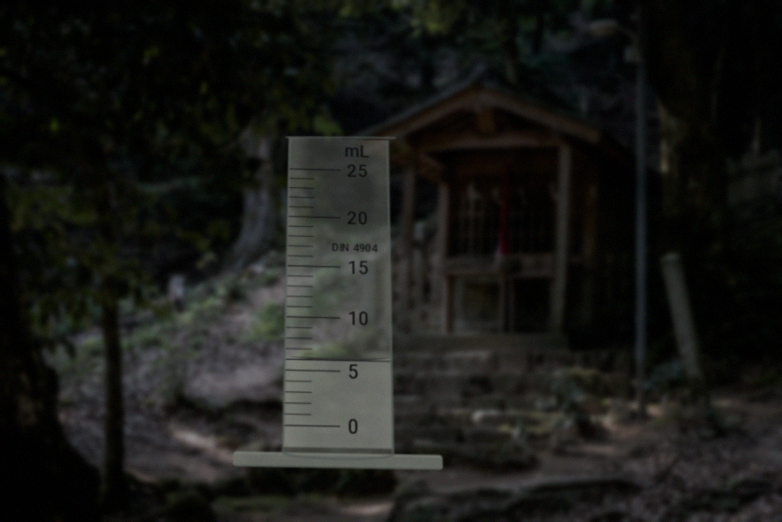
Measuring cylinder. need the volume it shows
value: 6 mL
